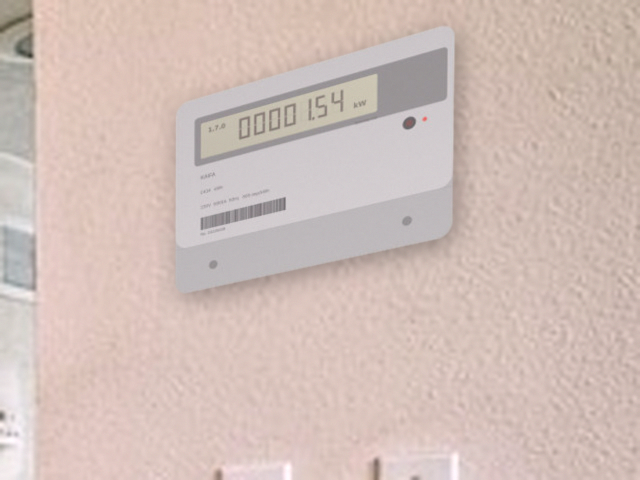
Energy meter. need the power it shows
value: 1.54 kW
